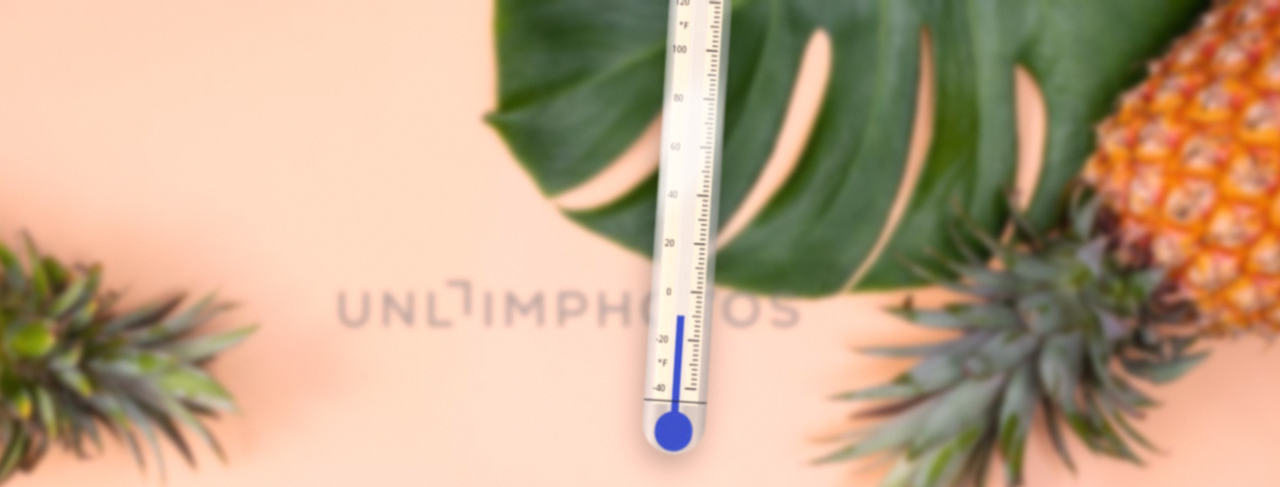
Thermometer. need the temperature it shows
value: -10 °F
